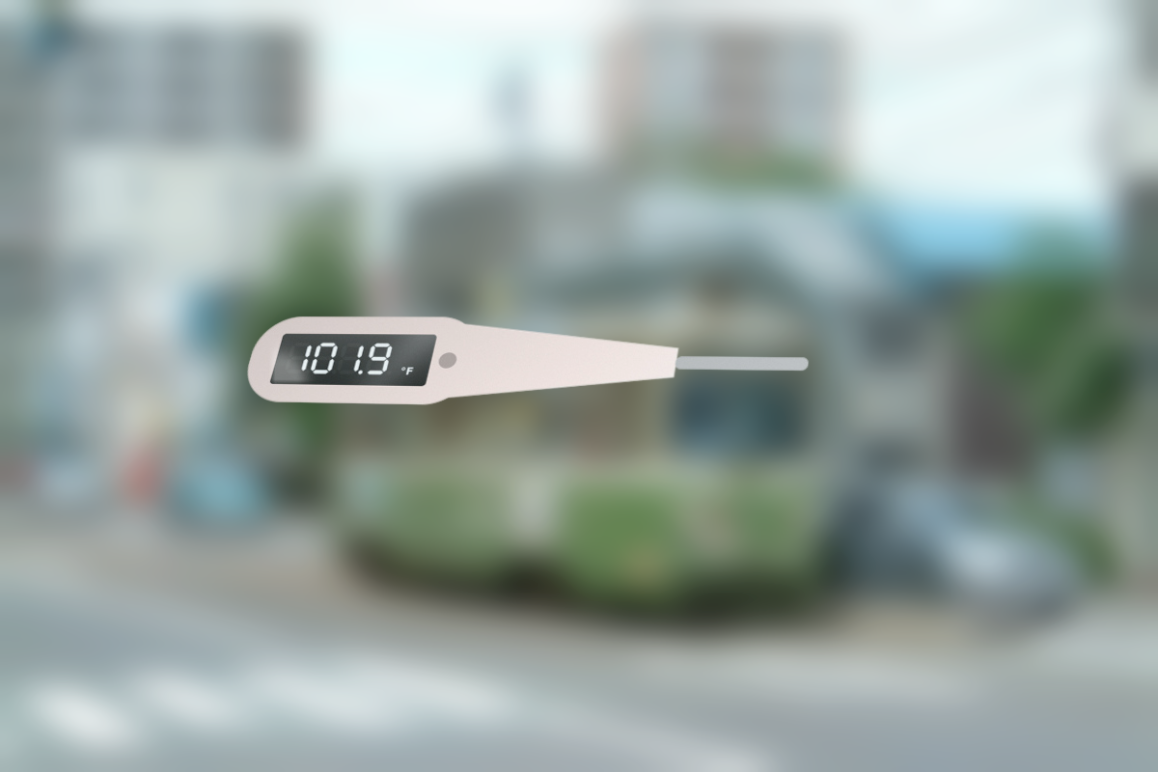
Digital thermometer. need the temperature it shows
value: 101.9 °F
